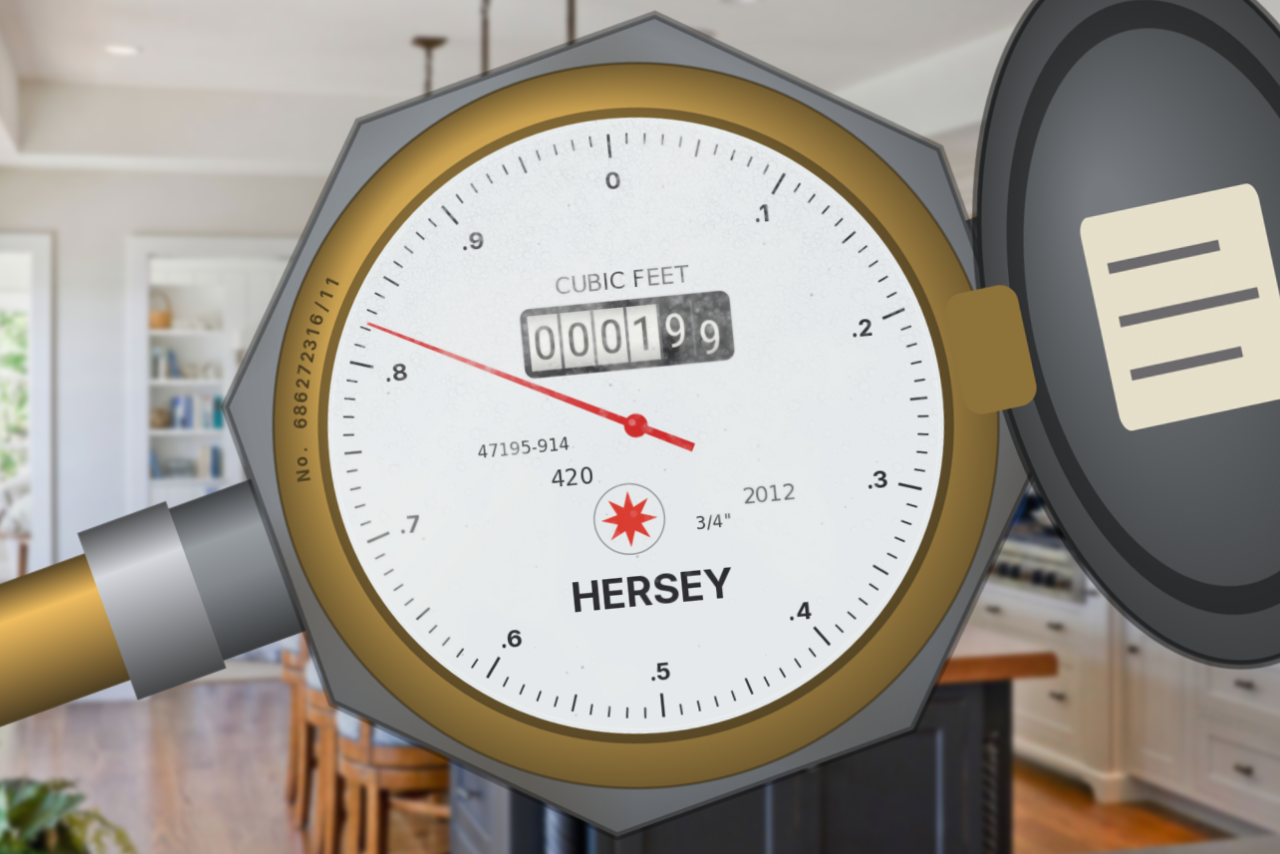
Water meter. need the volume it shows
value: 198.82 ft³
